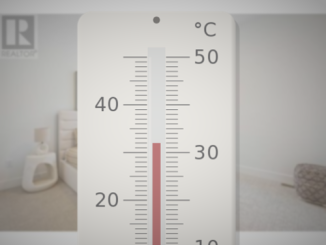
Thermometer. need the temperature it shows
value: 32 °C
